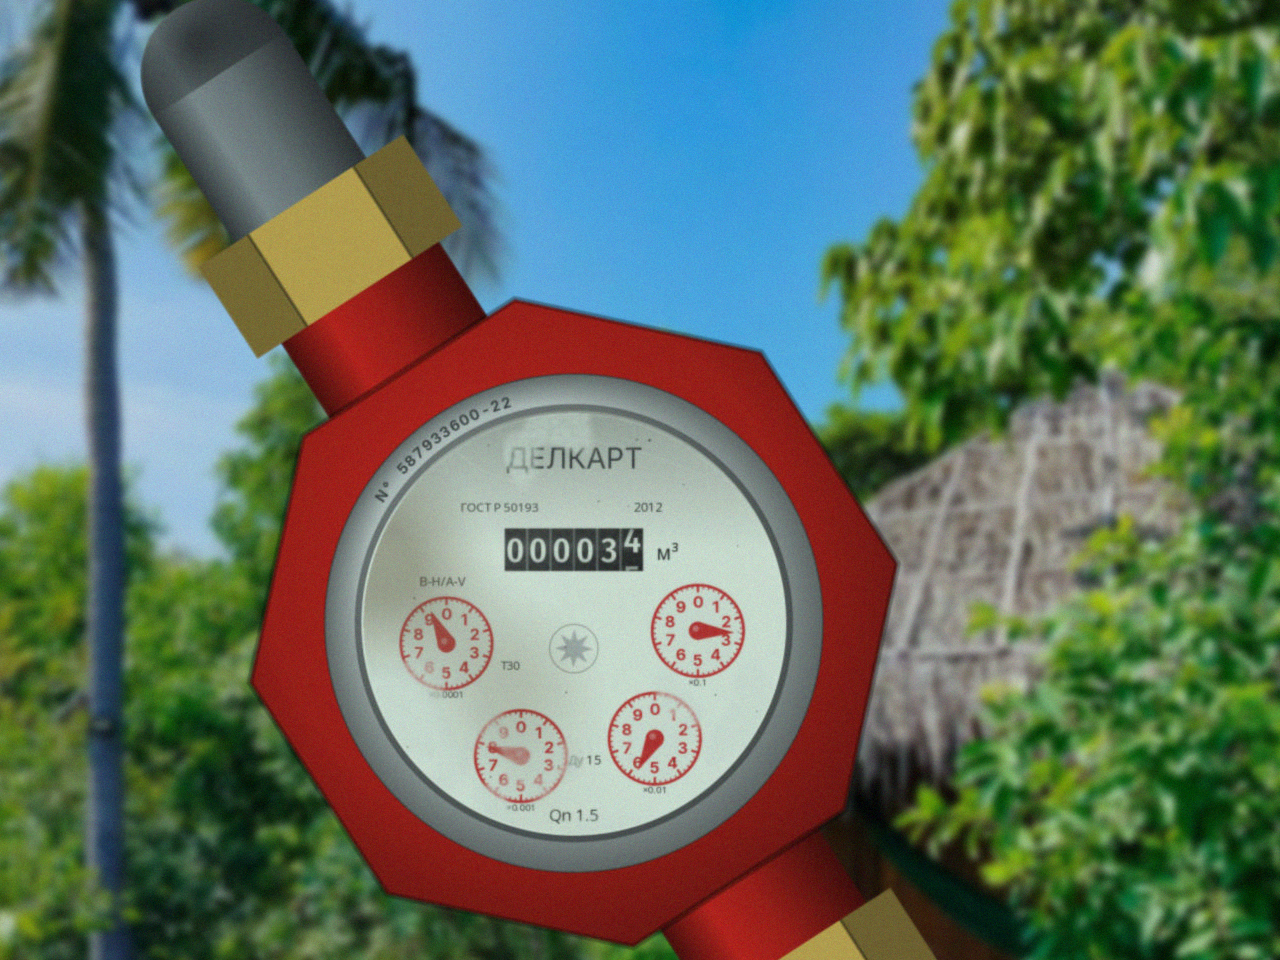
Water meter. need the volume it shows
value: 34.2579 m³
